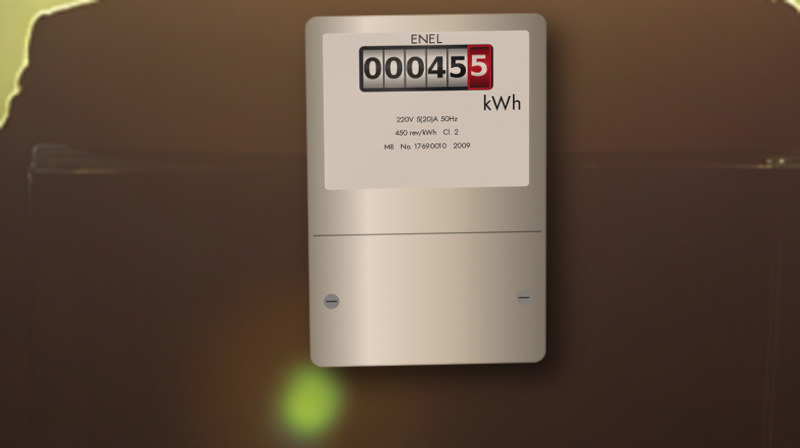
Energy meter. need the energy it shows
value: 45.5 kWh
